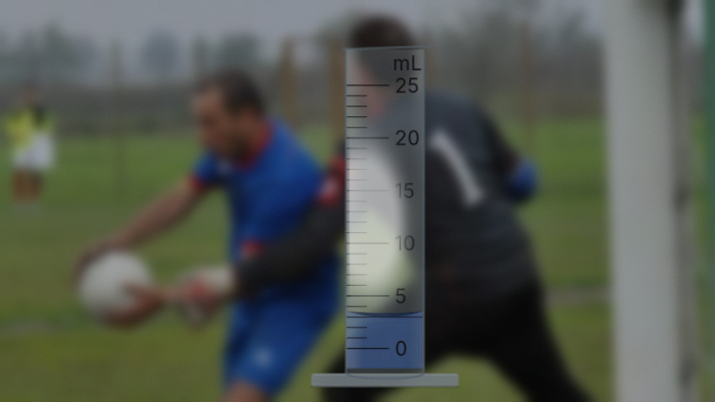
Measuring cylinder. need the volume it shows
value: 3 mL
